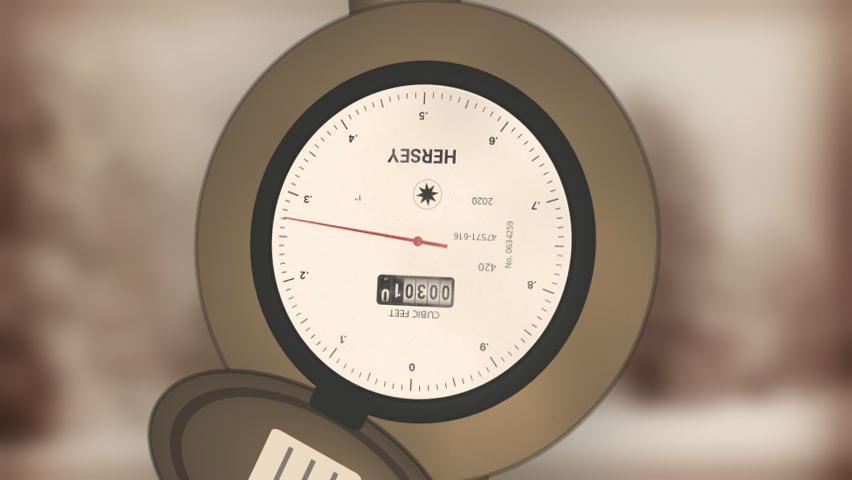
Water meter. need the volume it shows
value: 3010.27 ft³
